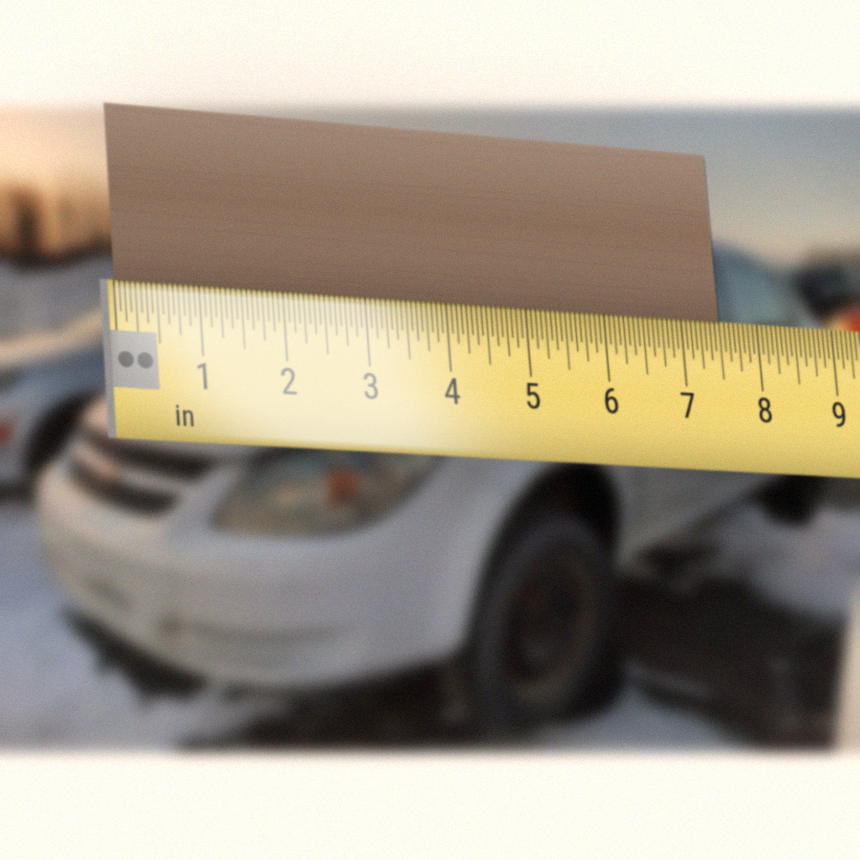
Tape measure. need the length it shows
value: 7.5 in
